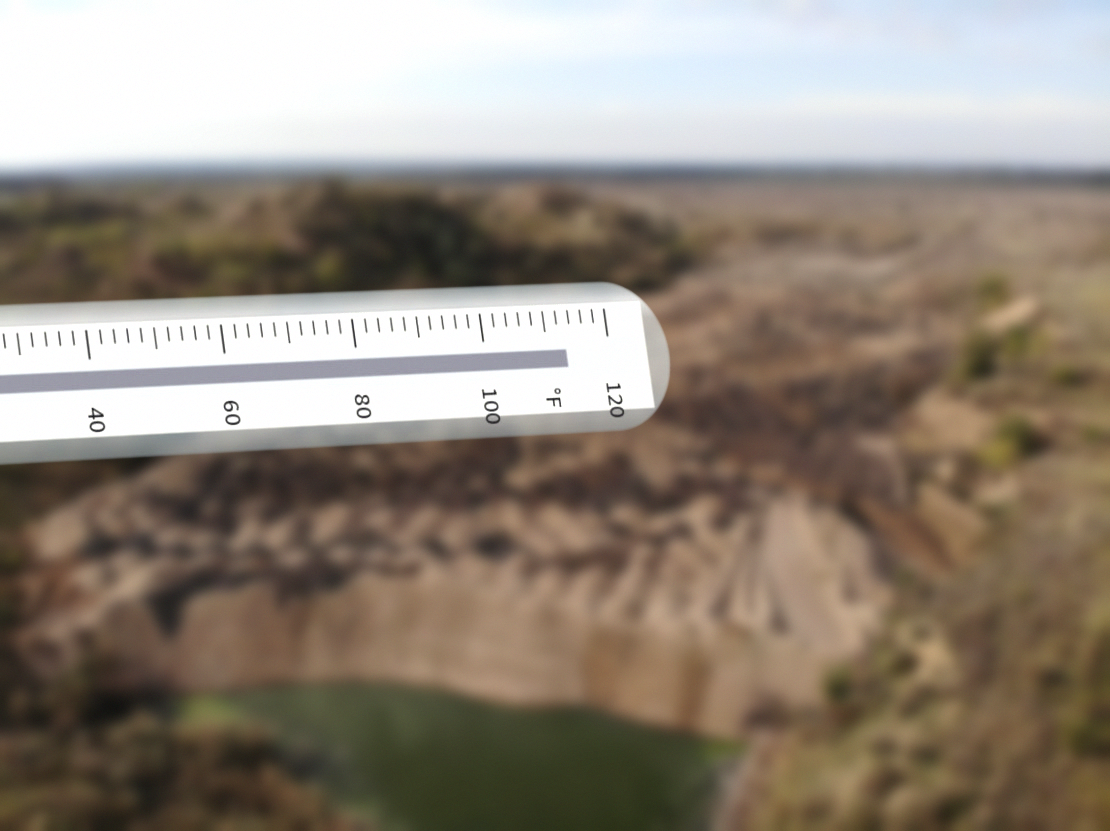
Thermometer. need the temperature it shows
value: 113 °F
